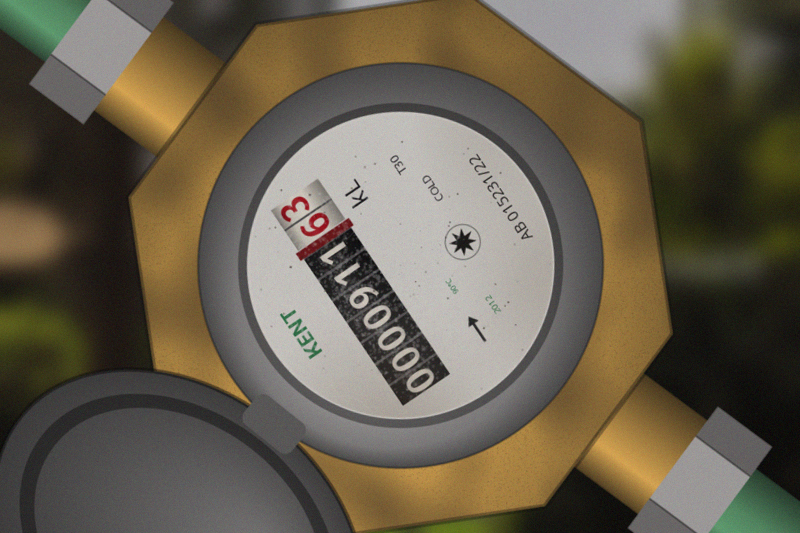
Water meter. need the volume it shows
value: 911.63 kL
